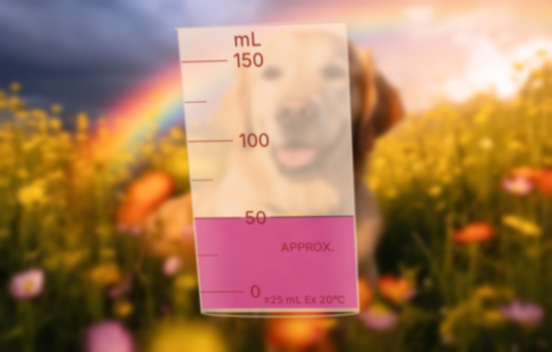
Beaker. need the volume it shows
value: 50 mL
